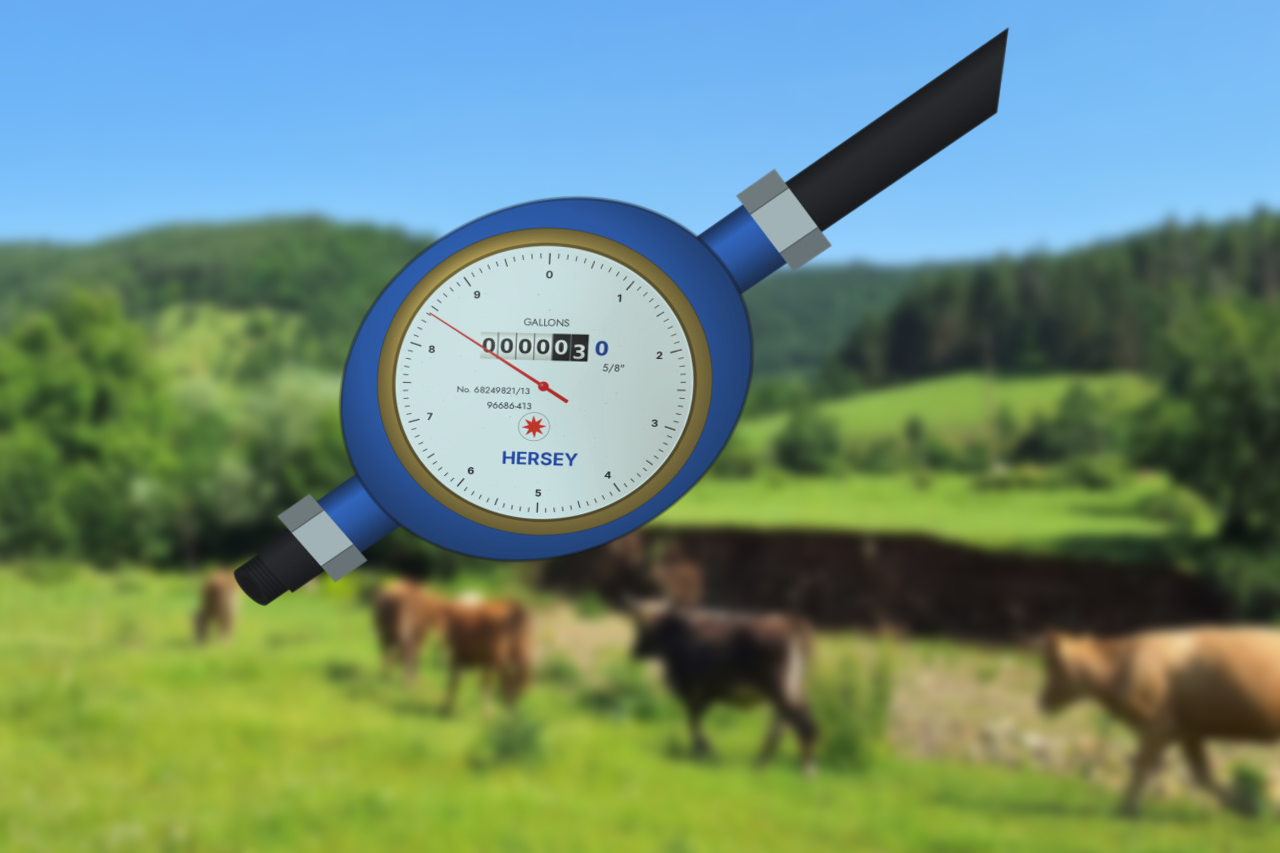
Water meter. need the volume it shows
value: 28.4 gal
